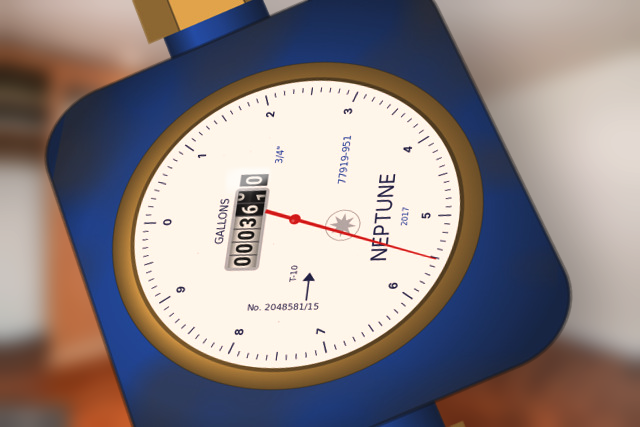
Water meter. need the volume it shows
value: 3605.5 gal
